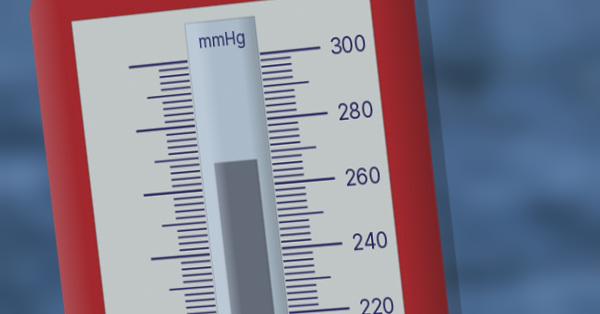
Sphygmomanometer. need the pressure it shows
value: 268 mmHg
